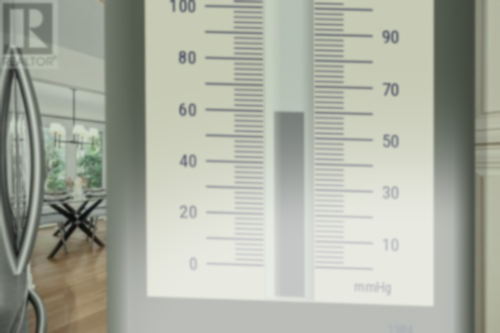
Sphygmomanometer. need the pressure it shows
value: 60 mmHg
